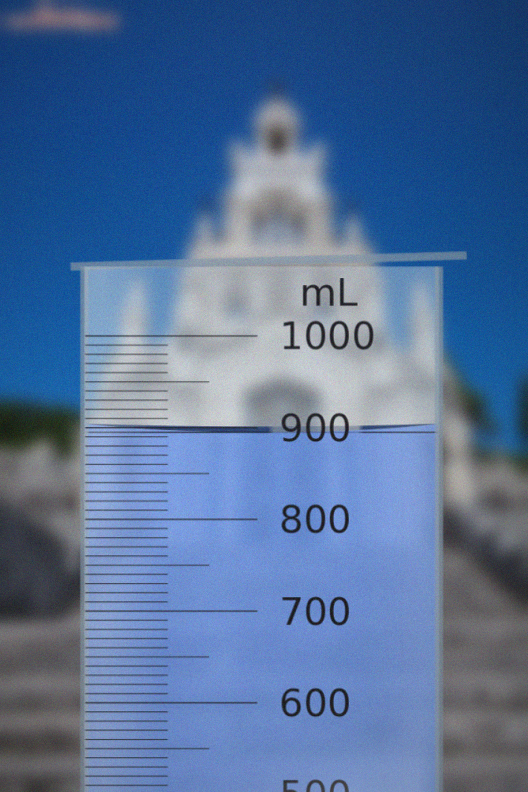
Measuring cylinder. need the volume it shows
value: 895 mL
